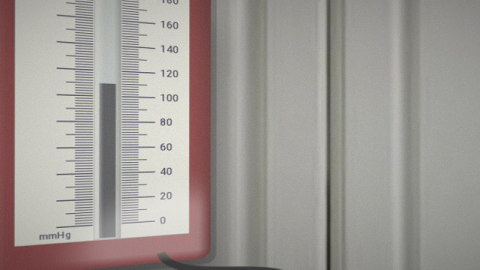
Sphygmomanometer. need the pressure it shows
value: 110 mmHg
